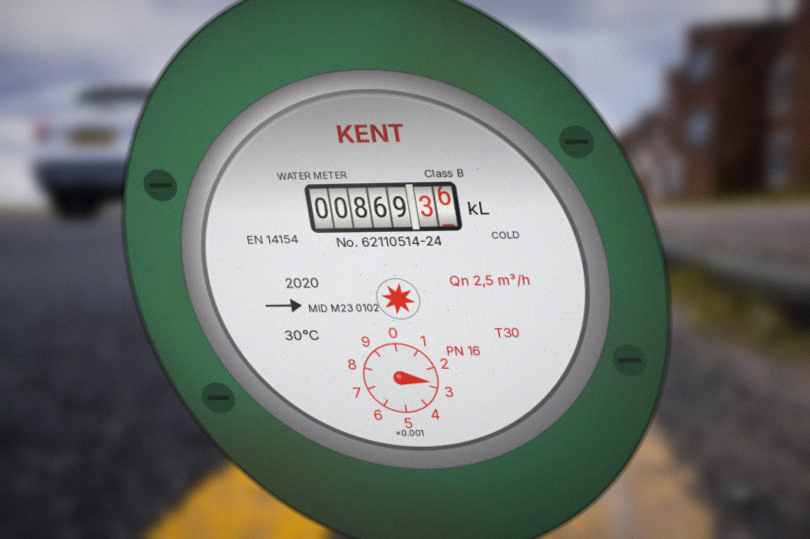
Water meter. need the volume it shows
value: 869.362 kL
